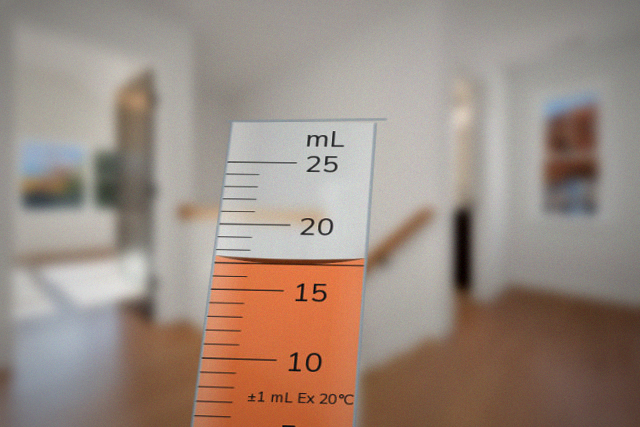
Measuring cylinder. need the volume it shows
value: 17 mL
